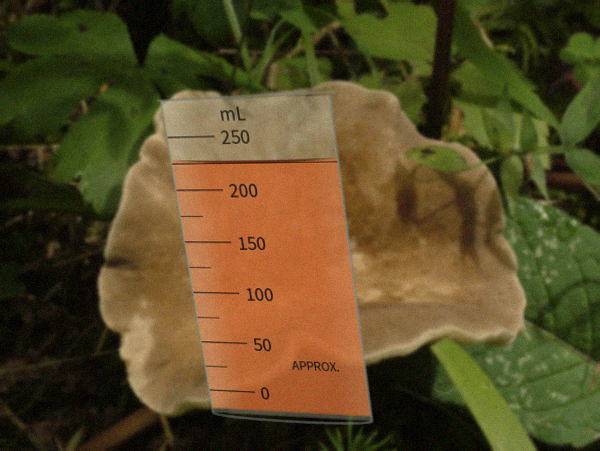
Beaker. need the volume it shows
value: 225 mL
